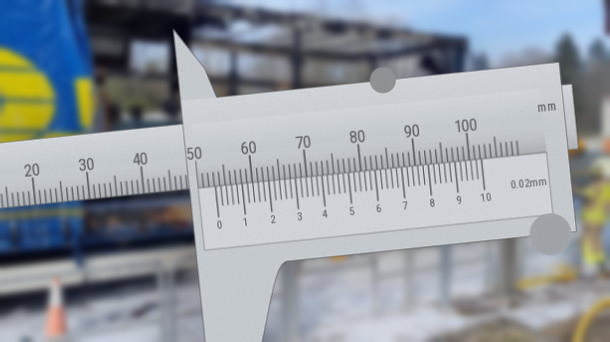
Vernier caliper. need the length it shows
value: 53.2 mm
